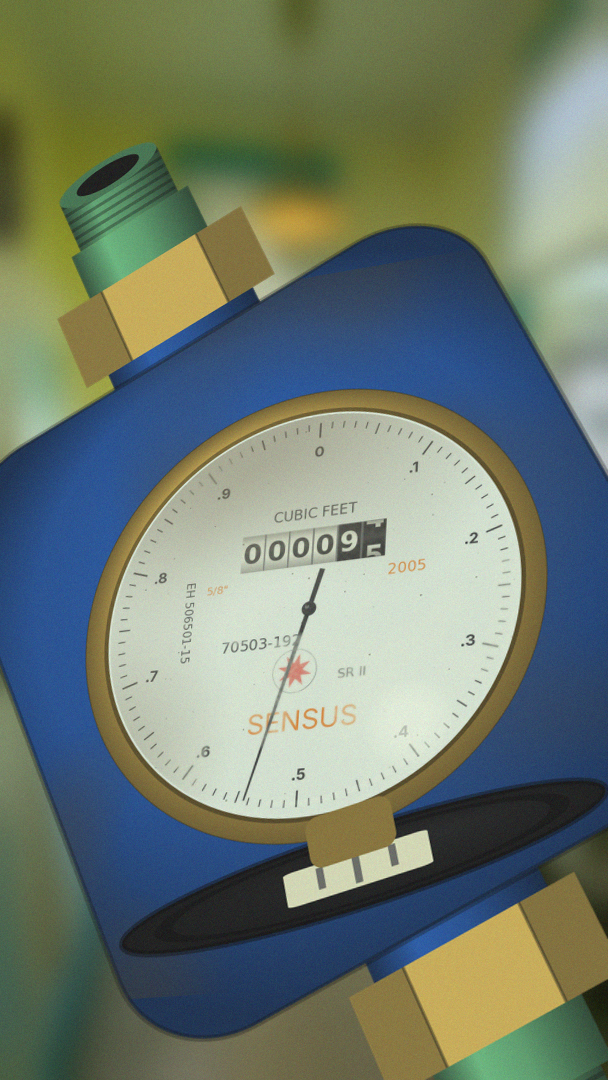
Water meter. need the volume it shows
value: 94.54 ft³
